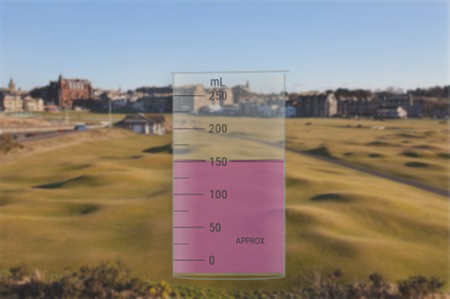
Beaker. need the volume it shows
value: 150 mL
